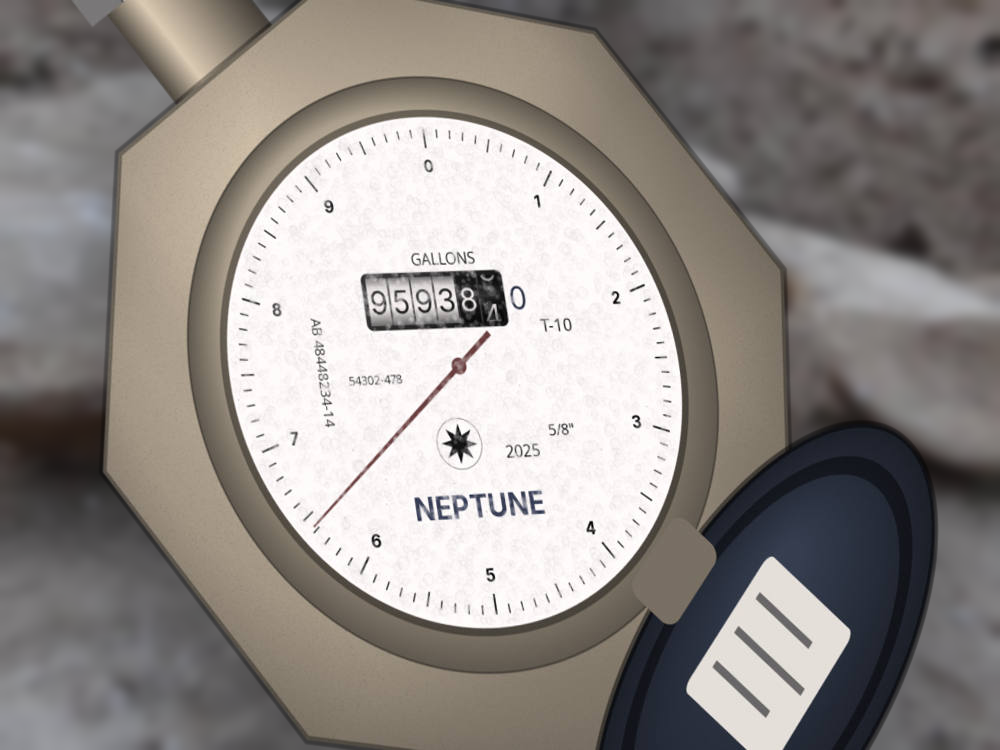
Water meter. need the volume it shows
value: 9593836.4 gal
